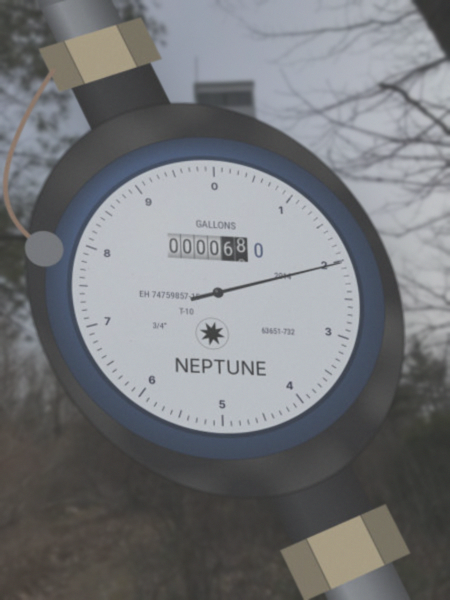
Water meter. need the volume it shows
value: 682.0 gal
